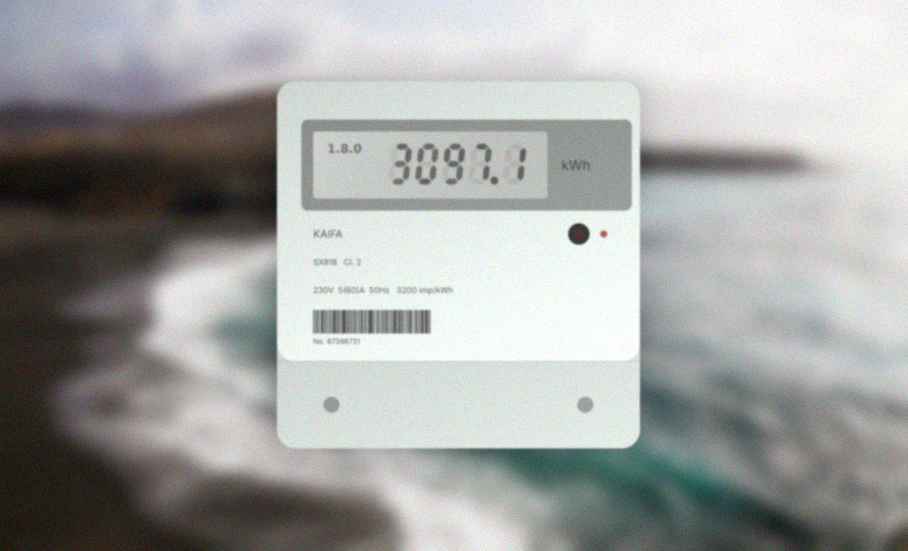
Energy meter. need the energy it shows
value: 3097.1 kWh
